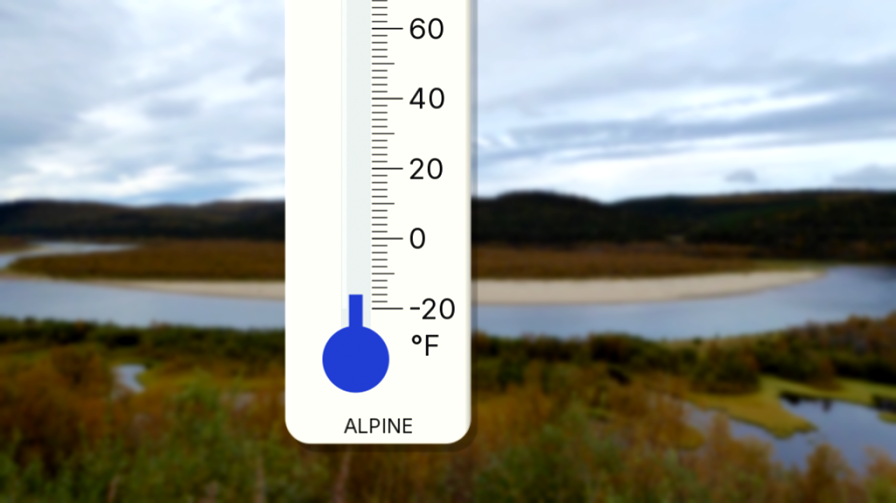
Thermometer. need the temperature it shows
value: -16 °F
